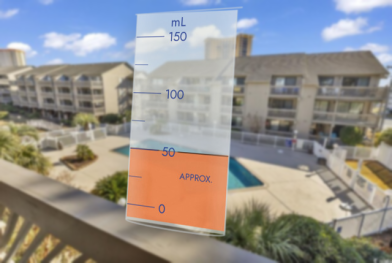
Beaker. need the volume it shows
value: 50 mL
